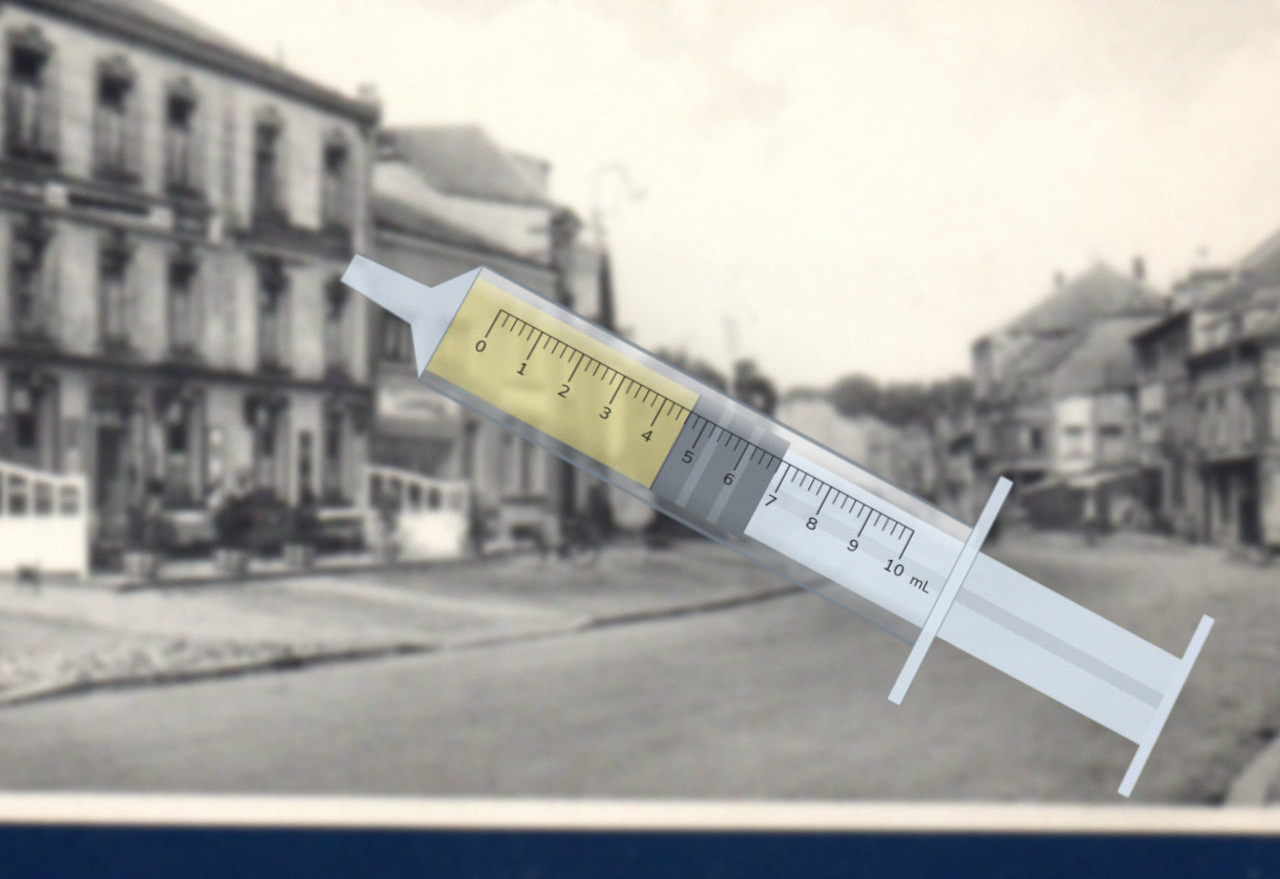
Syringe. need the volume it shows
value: 4.6 mL
